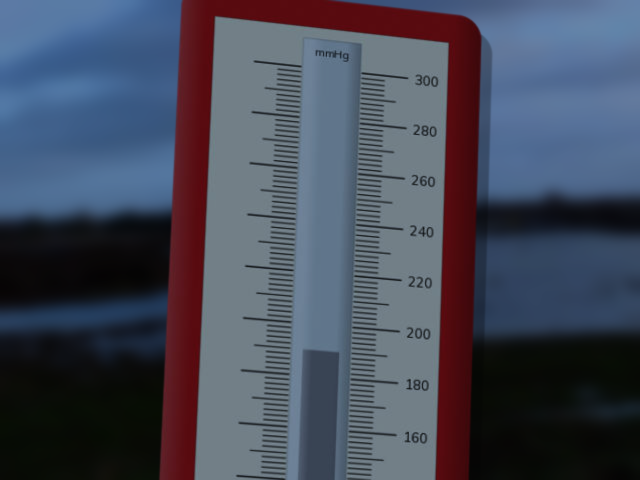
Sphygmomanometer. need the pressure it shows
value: 190 mmHg
